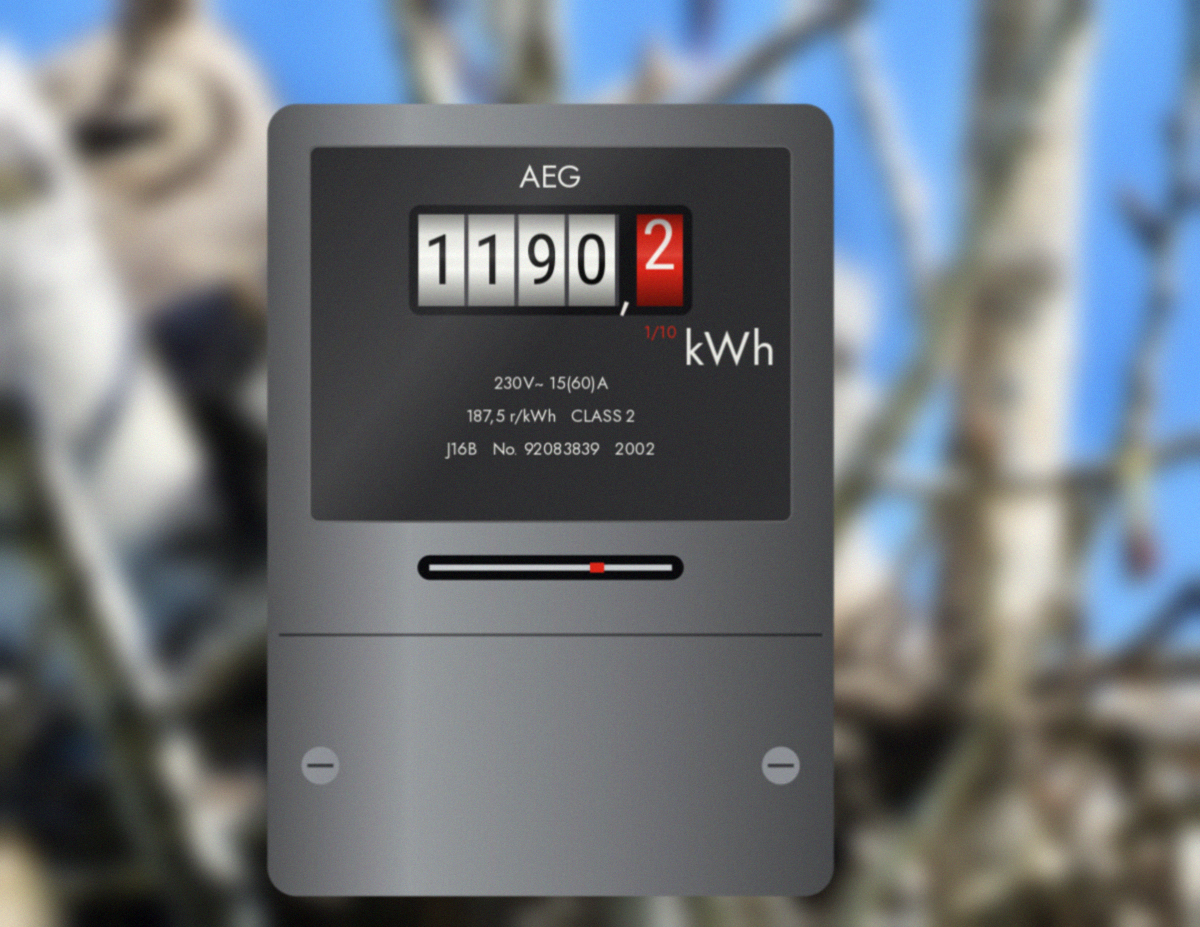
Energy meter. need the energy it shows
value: 1190.2 kWh
